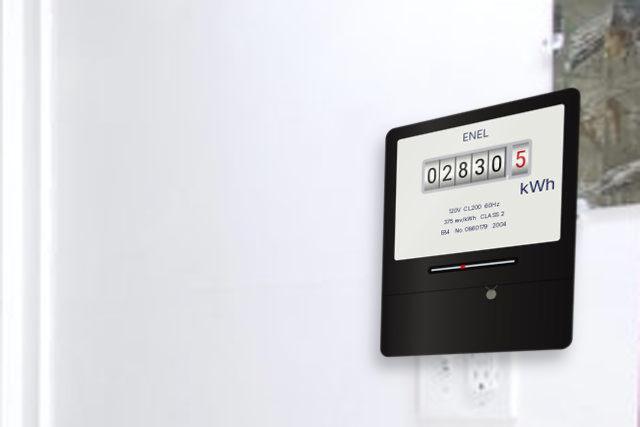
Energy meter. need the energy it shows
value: 2830.5 kWh
